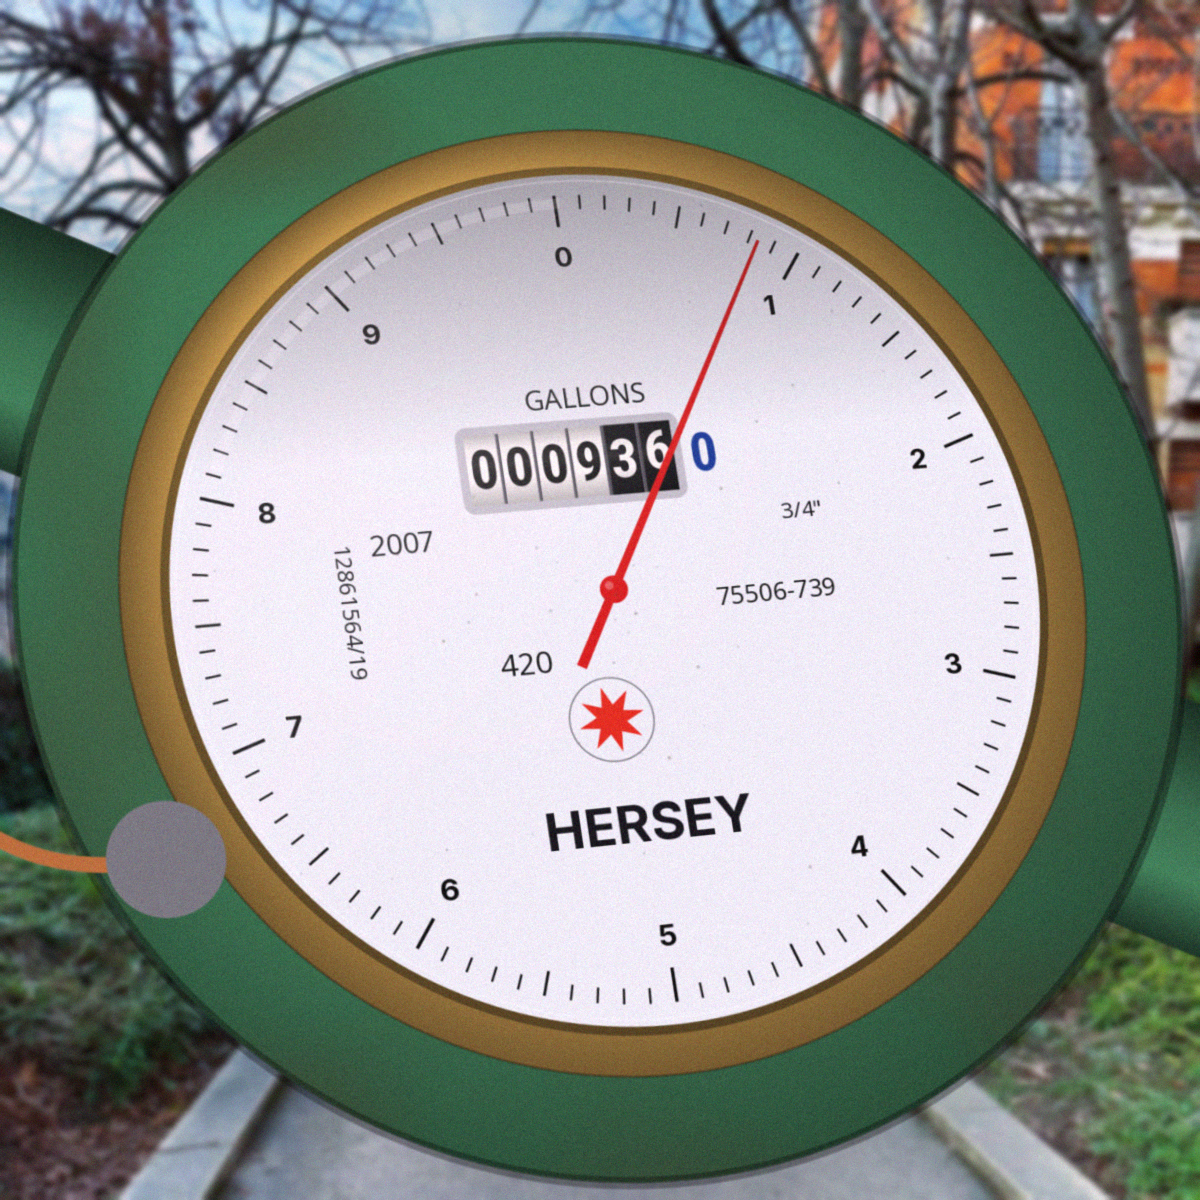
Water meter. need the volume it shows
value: 9360.8 gal
